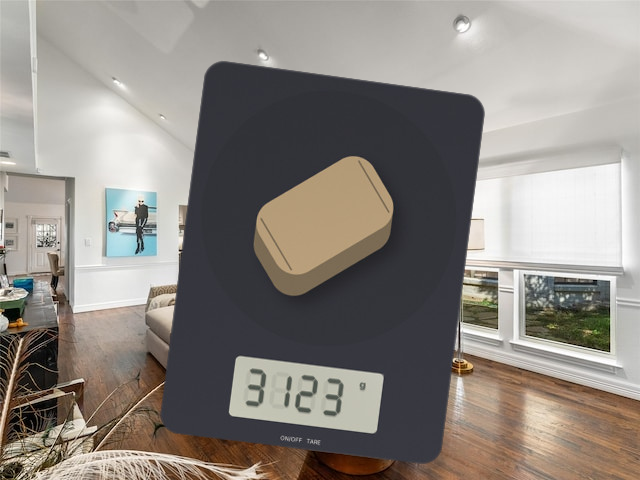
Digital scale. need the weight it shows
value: 3123 g
